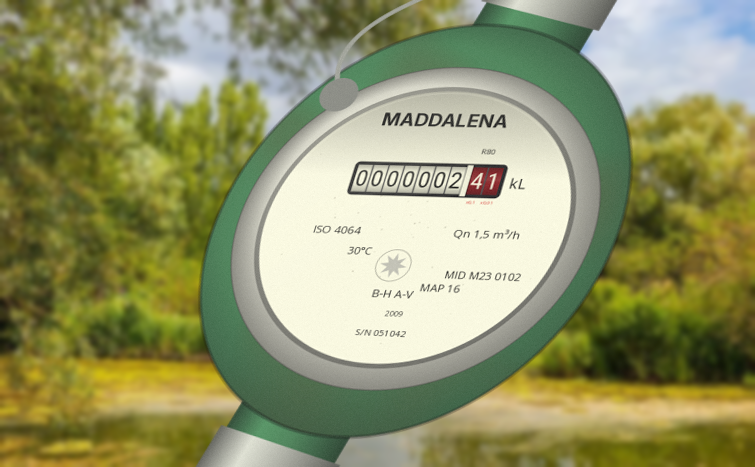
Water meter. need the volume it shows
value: 2.41 kL
